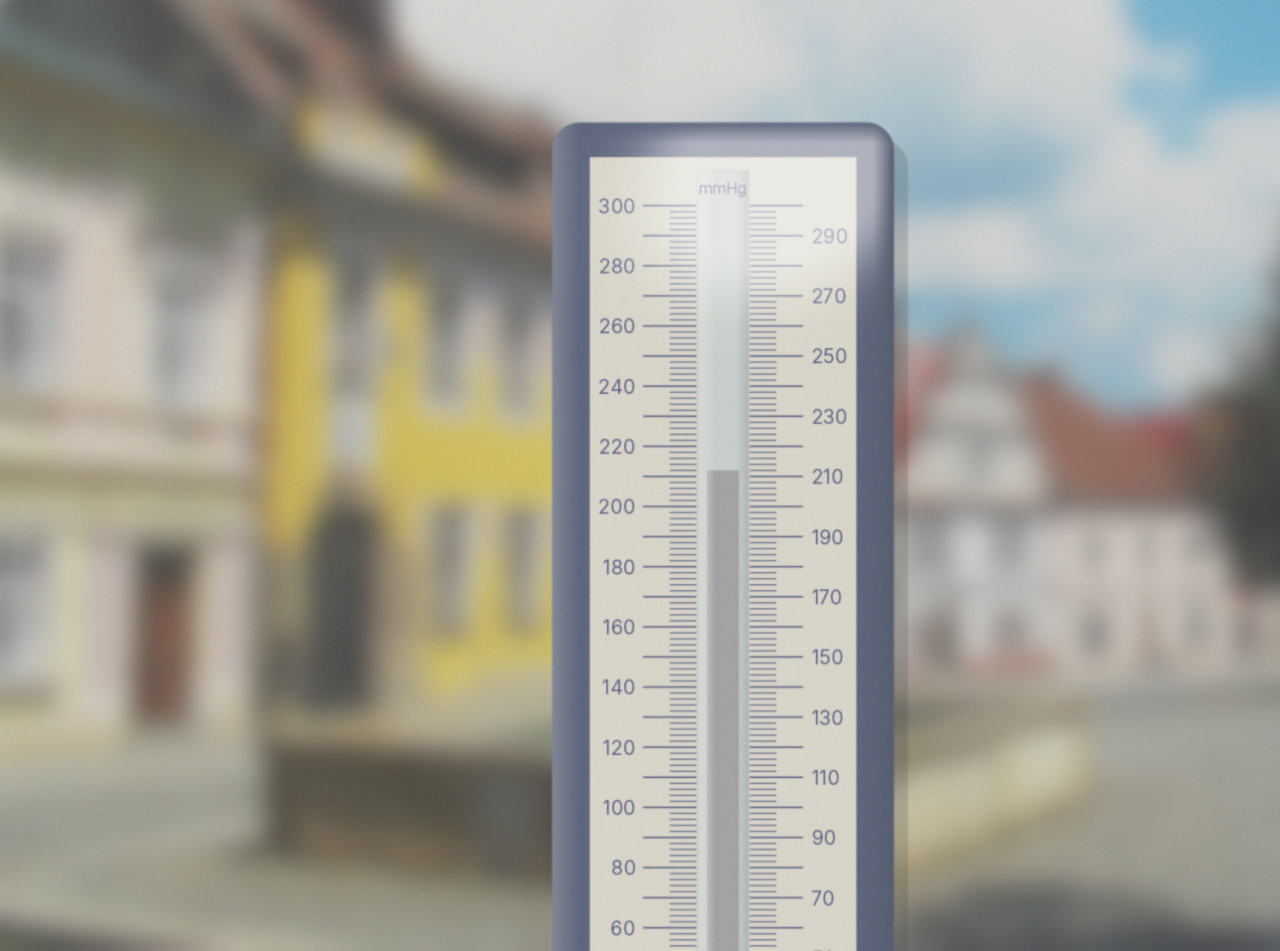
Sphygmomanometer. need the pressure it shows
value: 212 mmHg
